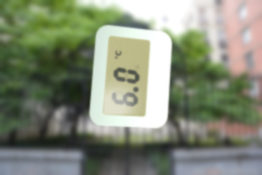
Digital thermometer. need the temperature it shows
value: 6.0 °C
